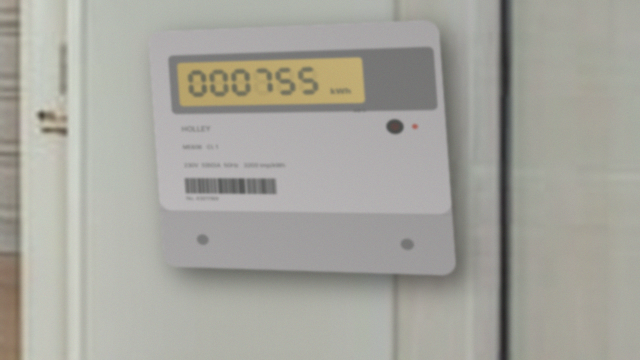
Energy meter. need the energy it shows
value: 755 kWh
